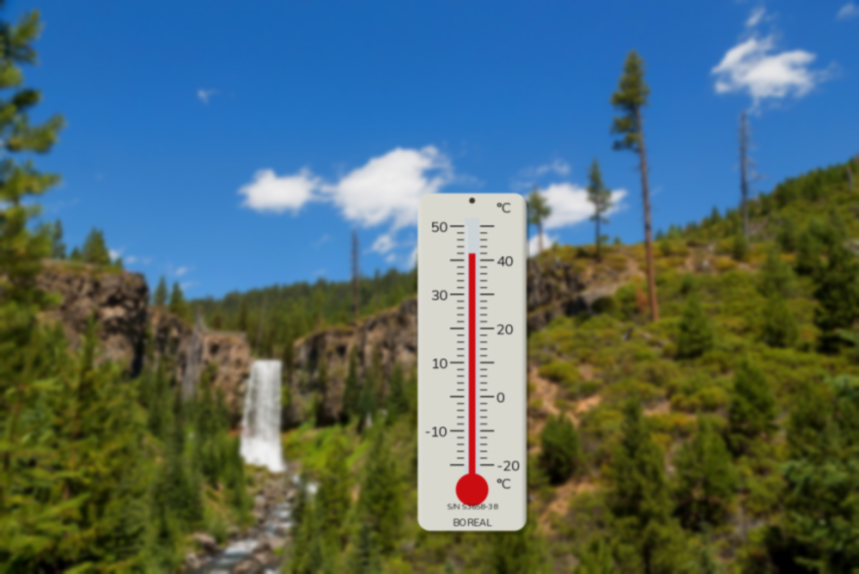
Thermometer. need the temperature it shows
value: 42 °C
